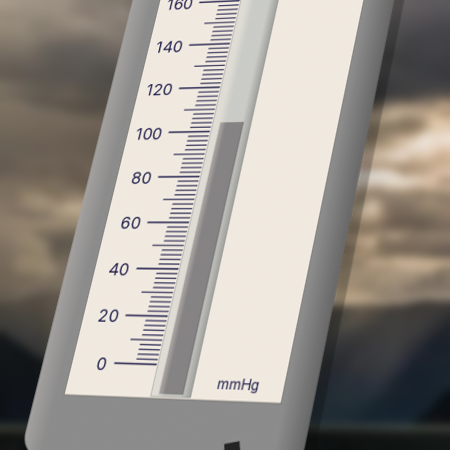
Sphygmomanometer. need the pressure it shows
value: 104 mmHg
